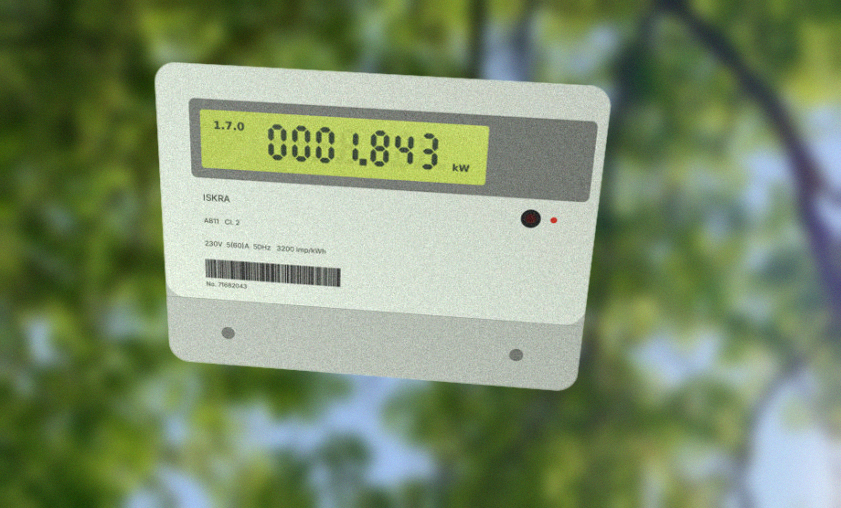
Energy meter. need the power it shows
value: 1.843 kW
